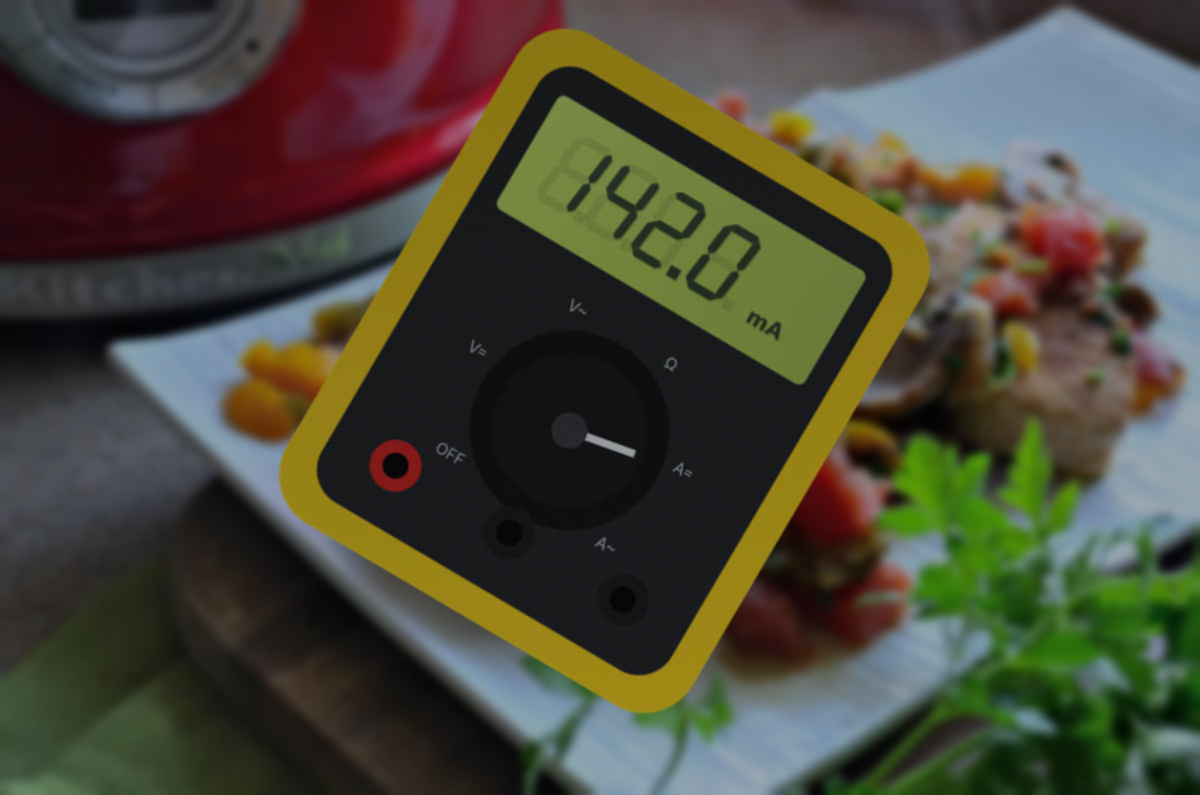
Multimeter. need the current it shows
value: 142.0 mA
